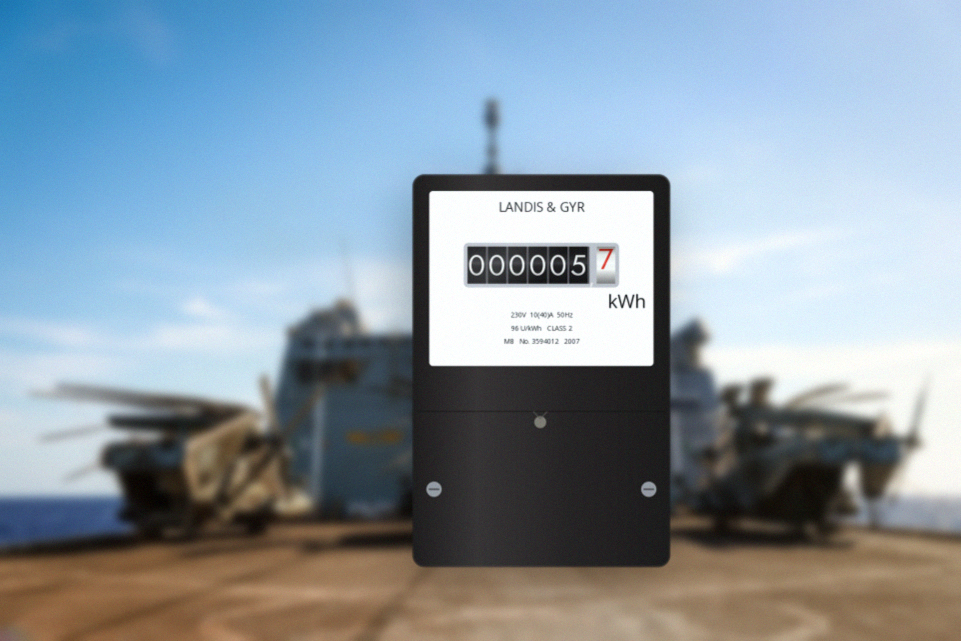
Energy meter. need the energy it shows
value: 5.7 kWh
